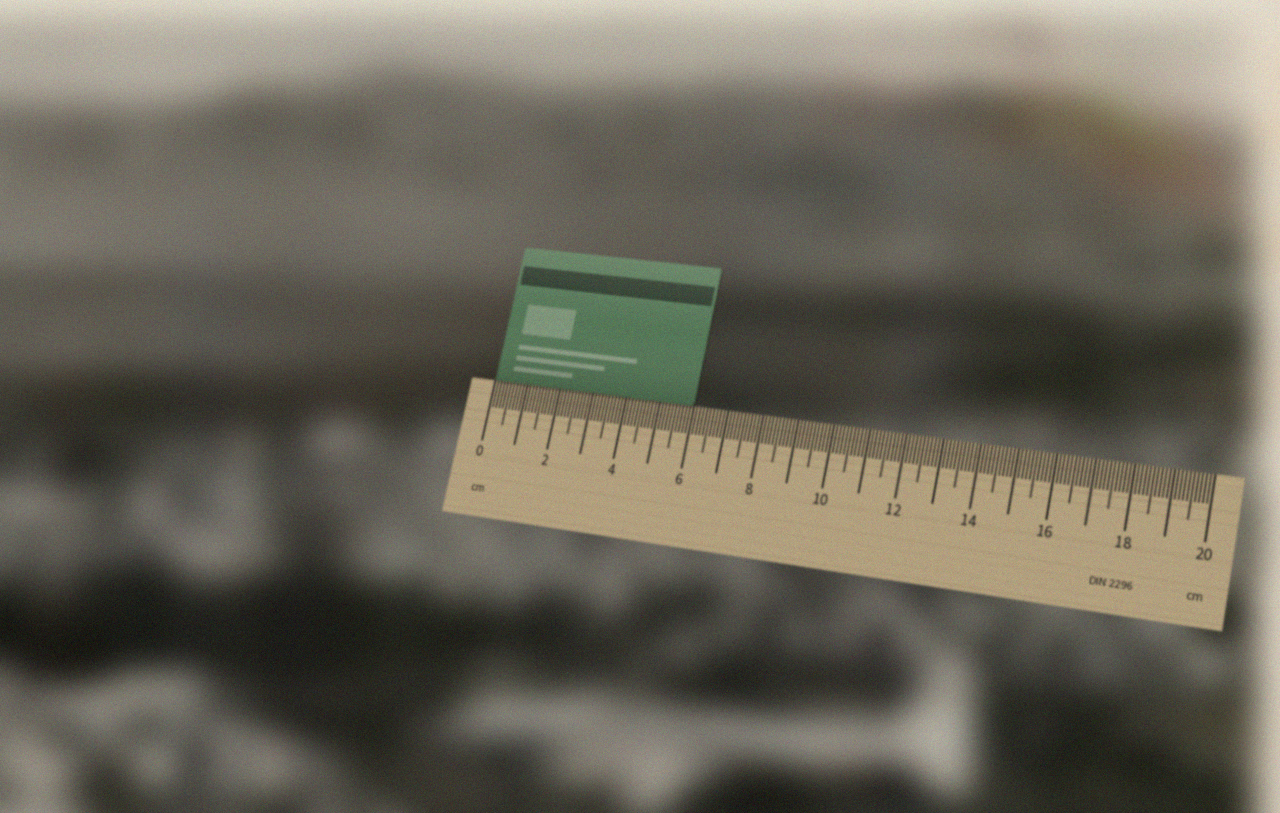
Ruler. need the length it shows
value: 6 cm
